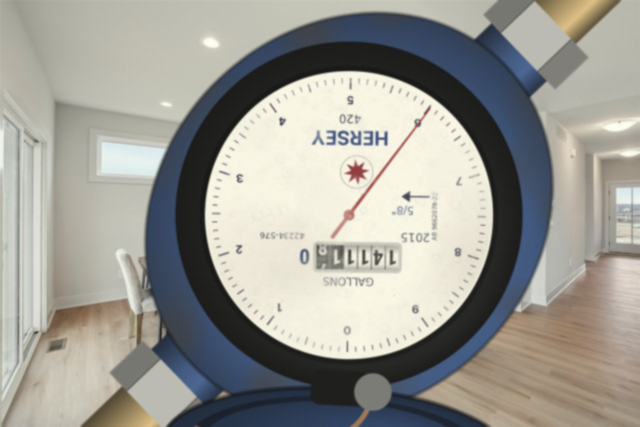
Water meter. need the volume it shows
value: 1411176.0 gal
